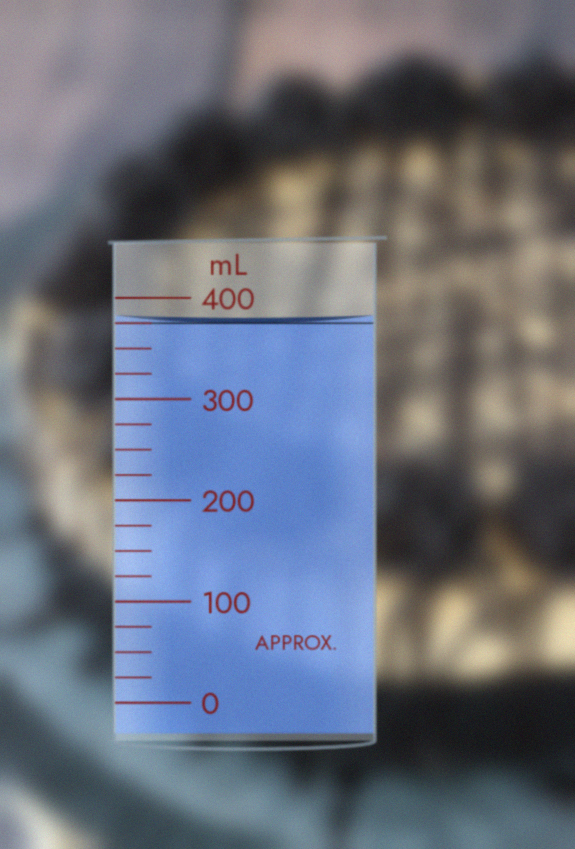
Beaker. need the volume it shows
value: 375 mL
